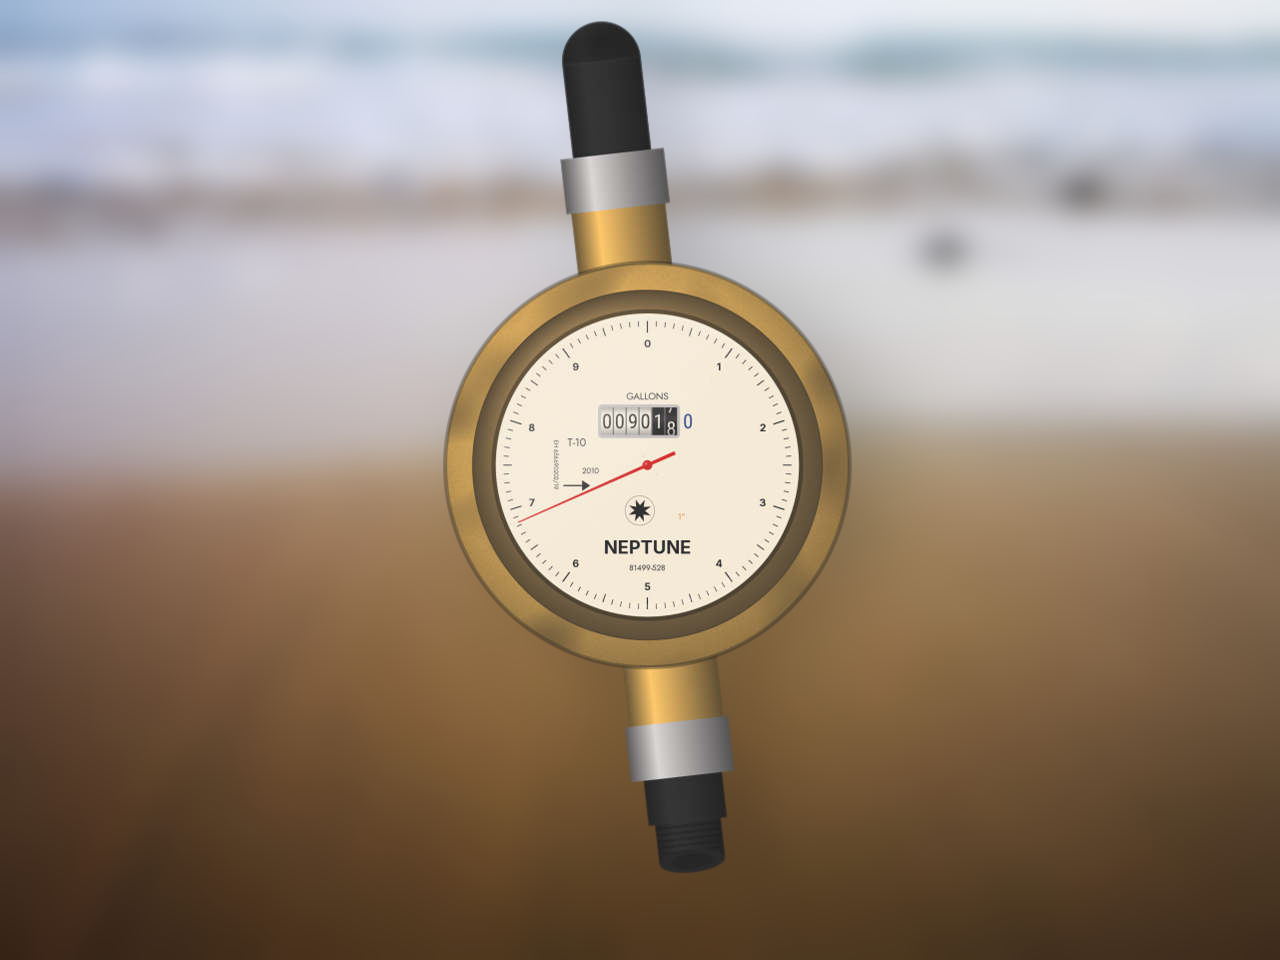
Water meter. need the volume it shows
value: 90176.8 gal
